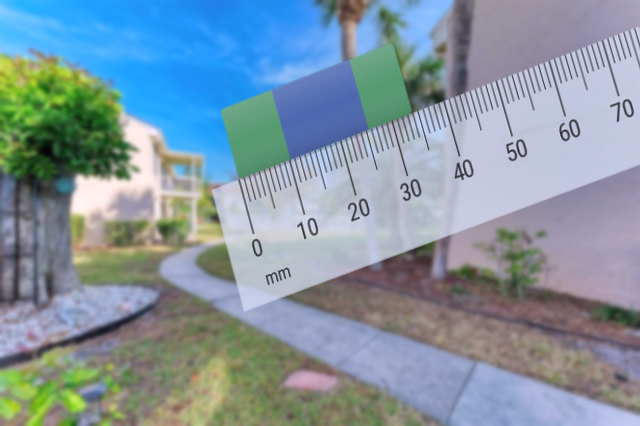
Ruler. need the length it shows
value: 34 mm
